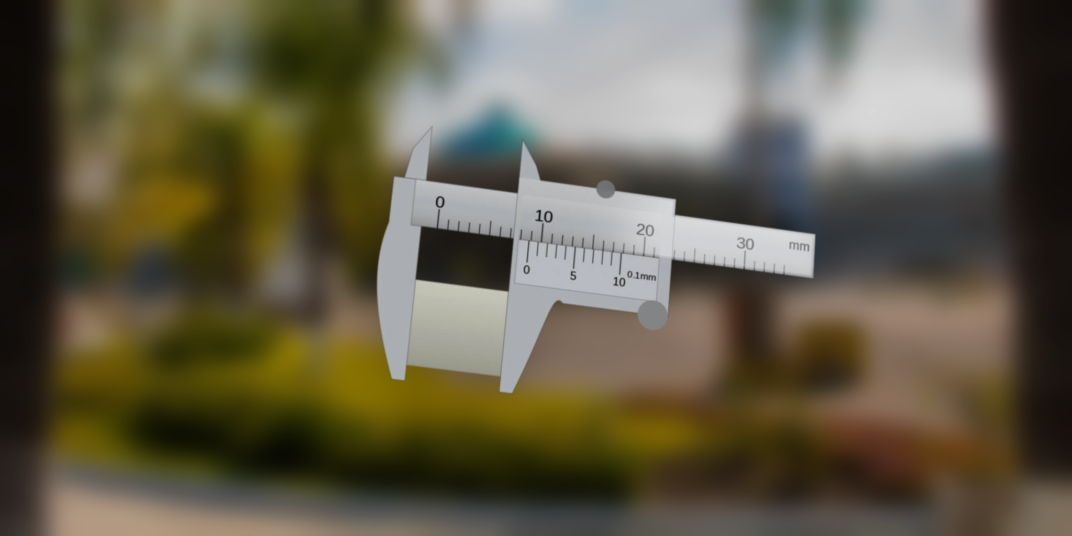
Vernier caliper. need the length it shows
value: 8.8 mm
